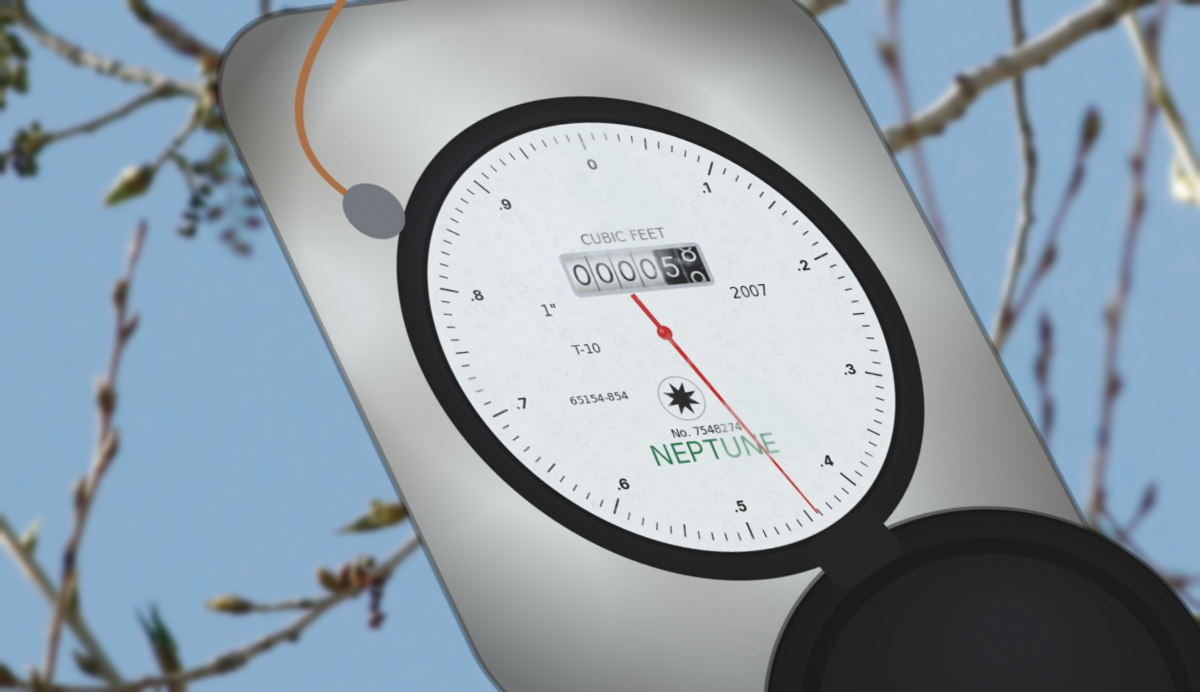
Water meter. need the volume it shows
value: 58.44 ft³
